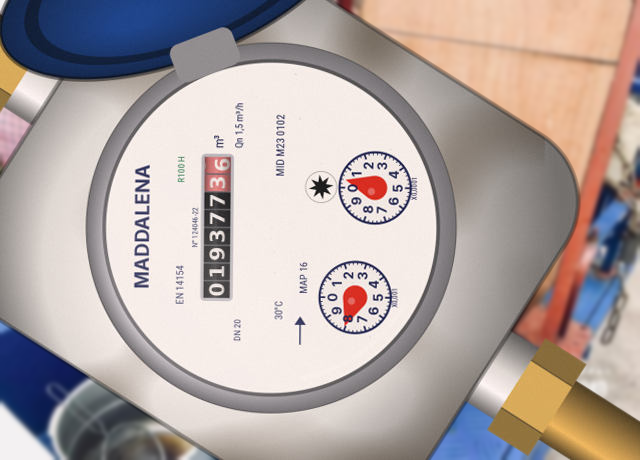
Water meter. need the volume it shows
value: 19377.3580 m³
